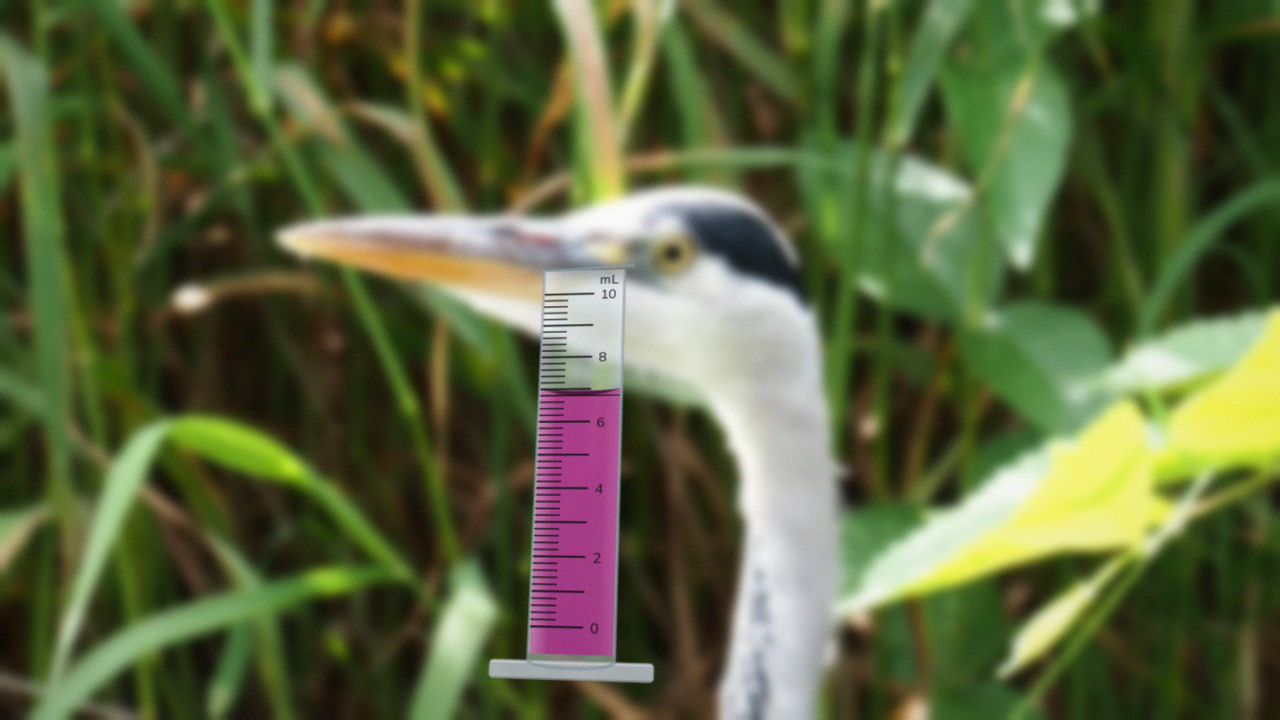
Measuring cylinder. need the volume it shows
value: 6.8 mL
